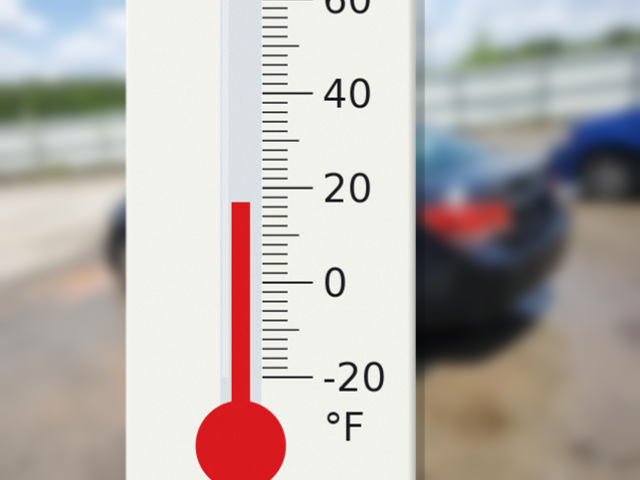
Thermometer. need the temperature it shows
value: 17 °F
